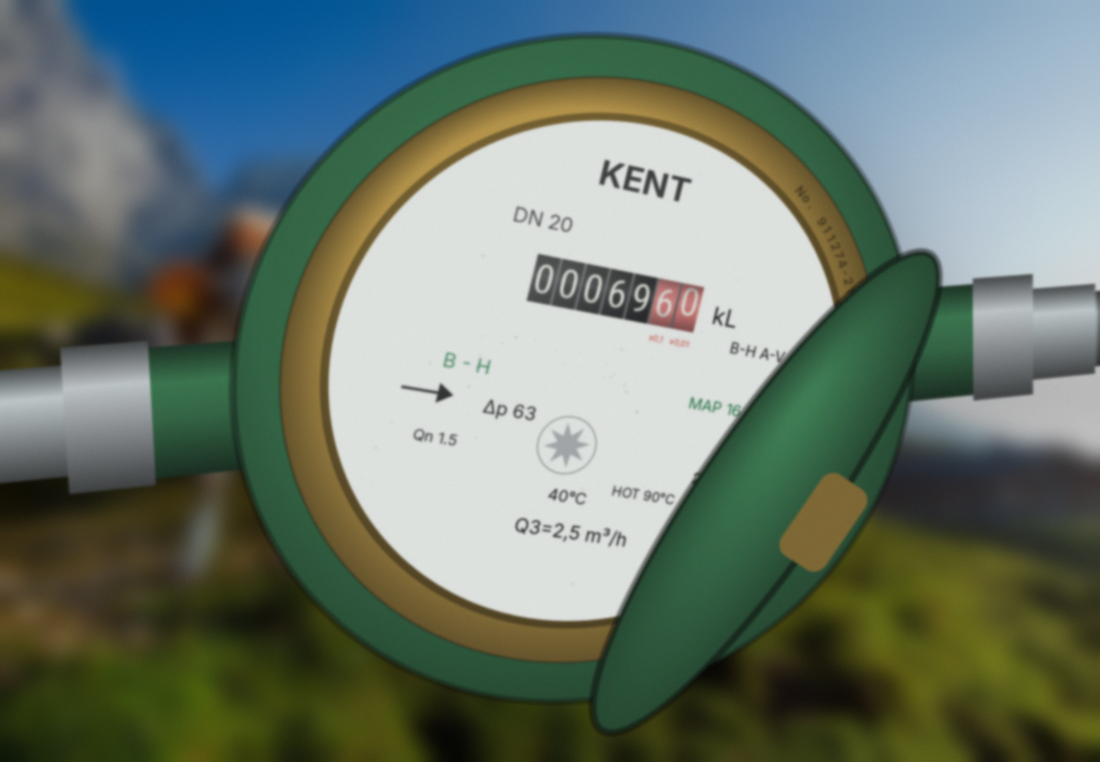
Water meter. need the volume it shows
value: 69.60 kL
